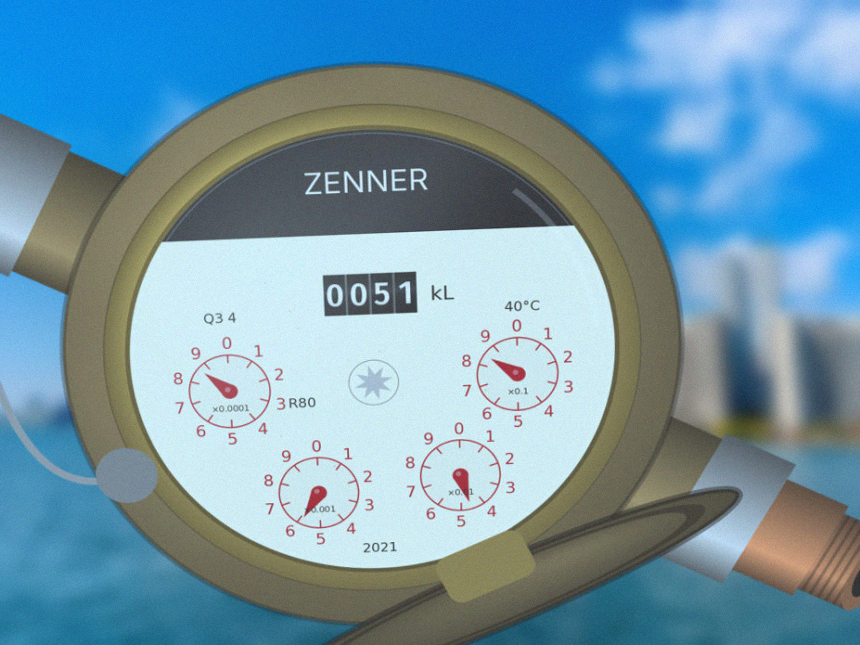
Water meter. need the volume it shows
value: 51.8458 kL
